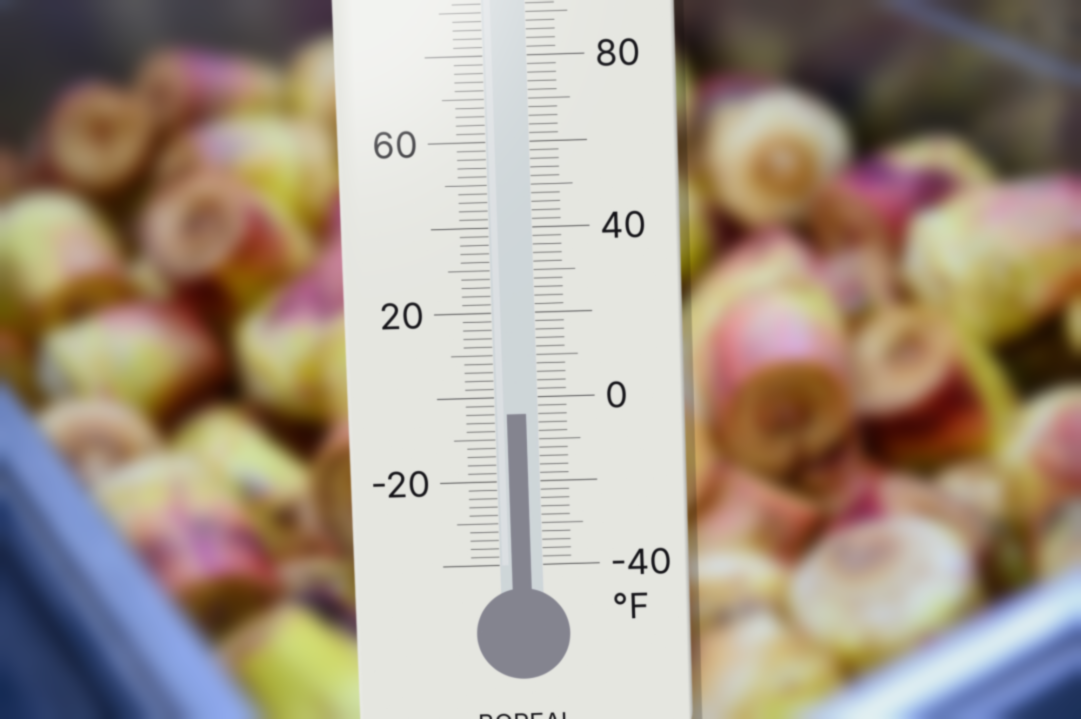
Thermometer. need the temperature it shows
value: -4 °F
